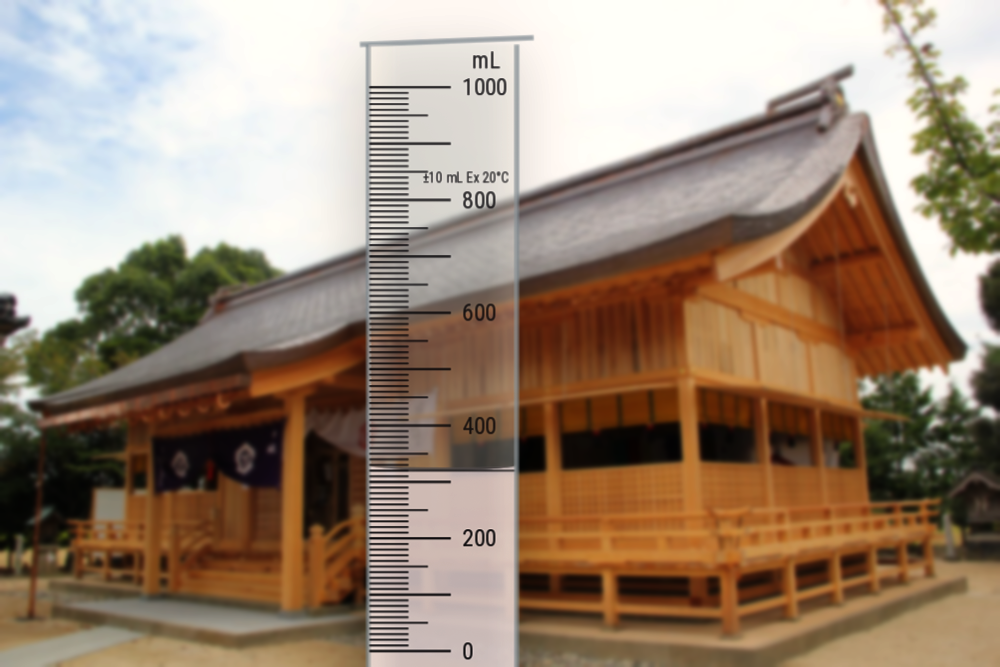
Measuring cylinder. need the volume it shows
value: 320 mL
